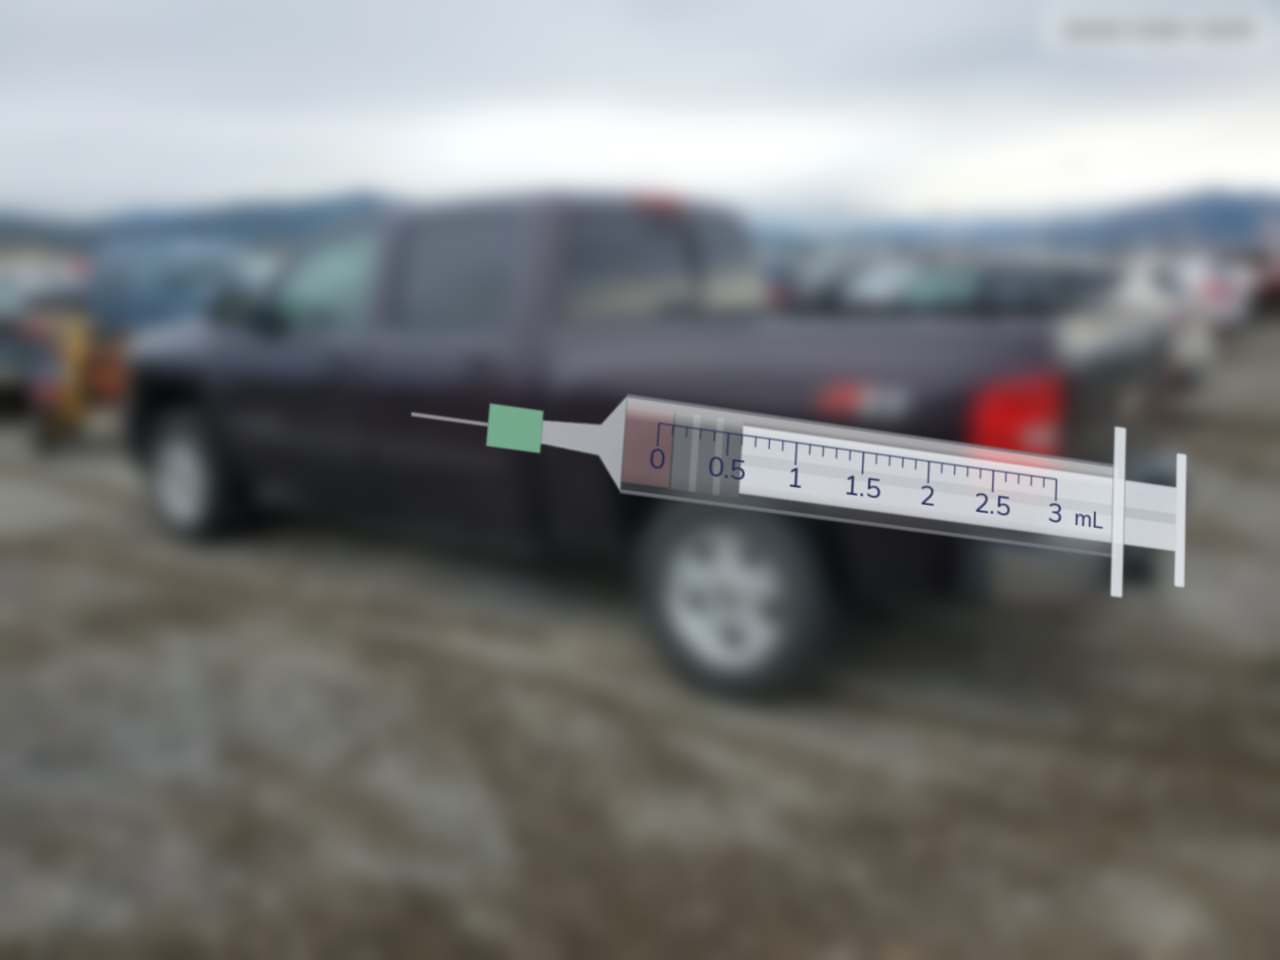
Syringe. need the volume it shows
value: 0.1 mL
